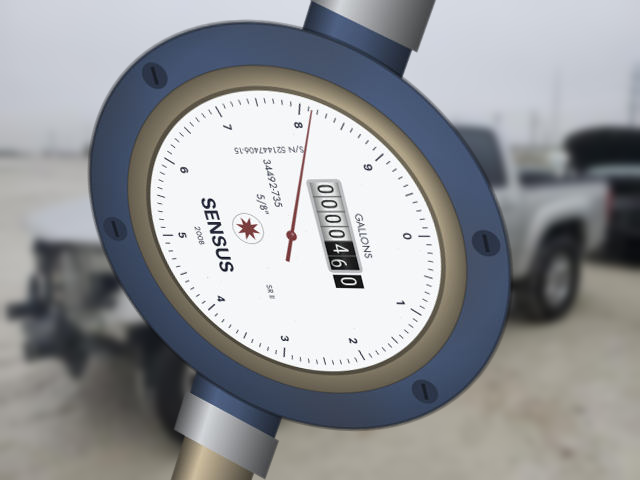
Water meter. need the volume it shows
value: 458.1 gal
